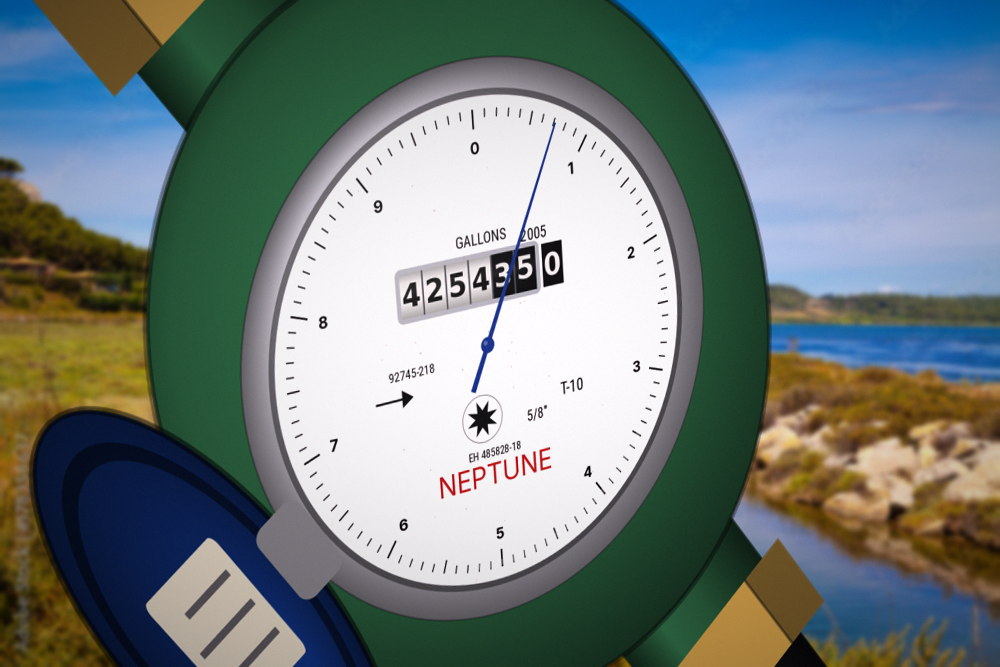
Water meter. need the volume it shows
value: 4254350.7 gal
